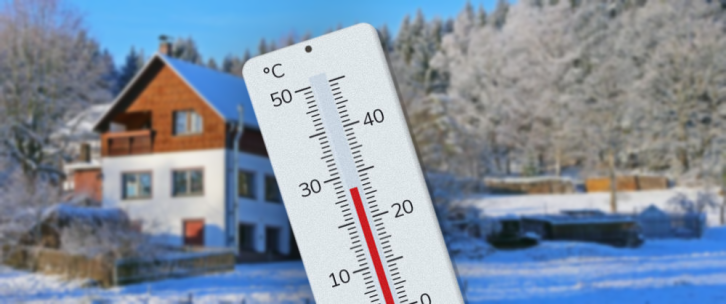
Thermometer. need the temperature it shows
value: 27 °C
